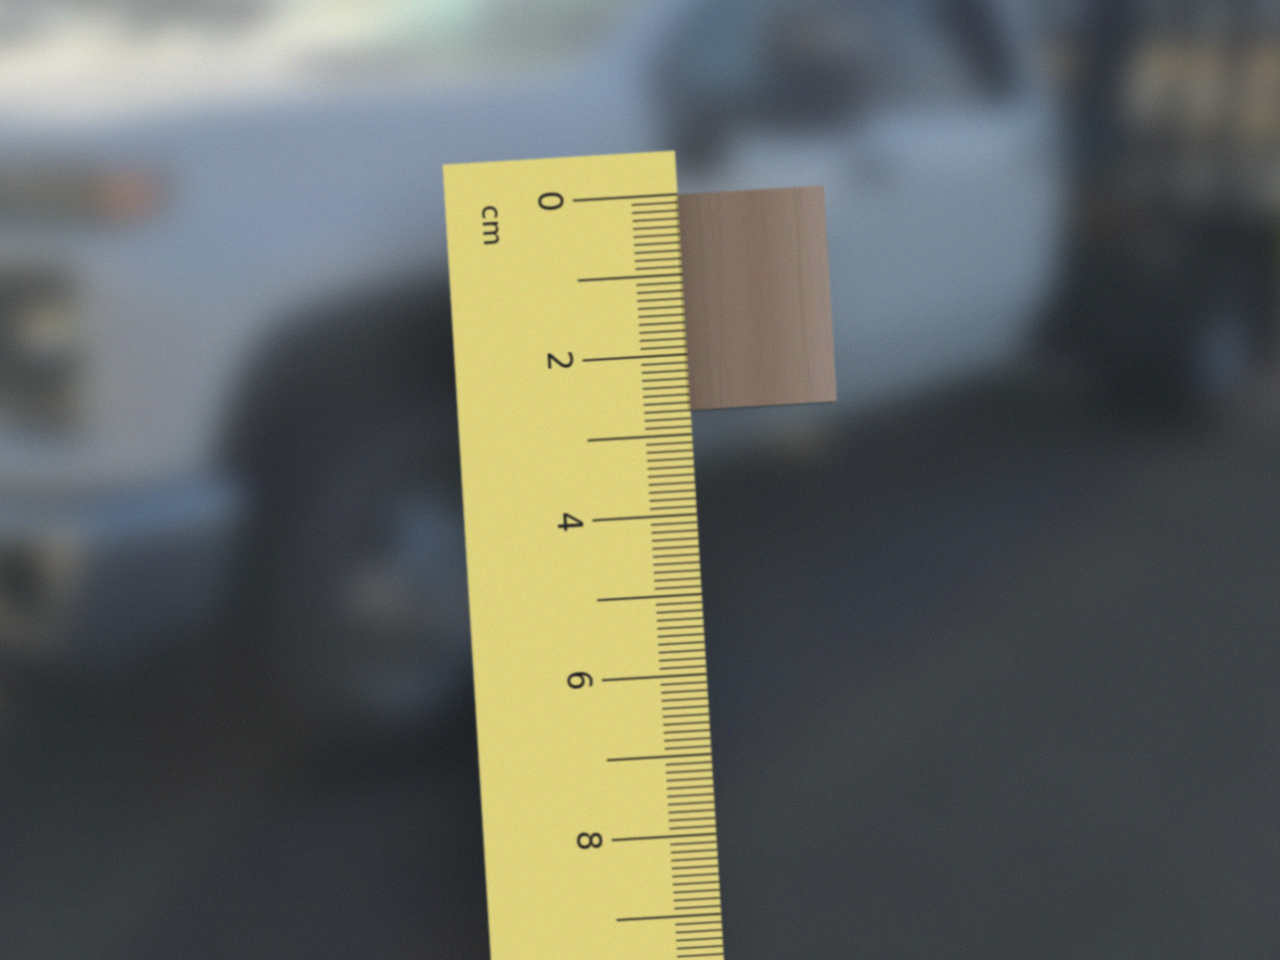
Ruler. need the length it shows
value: 2.7 cm
